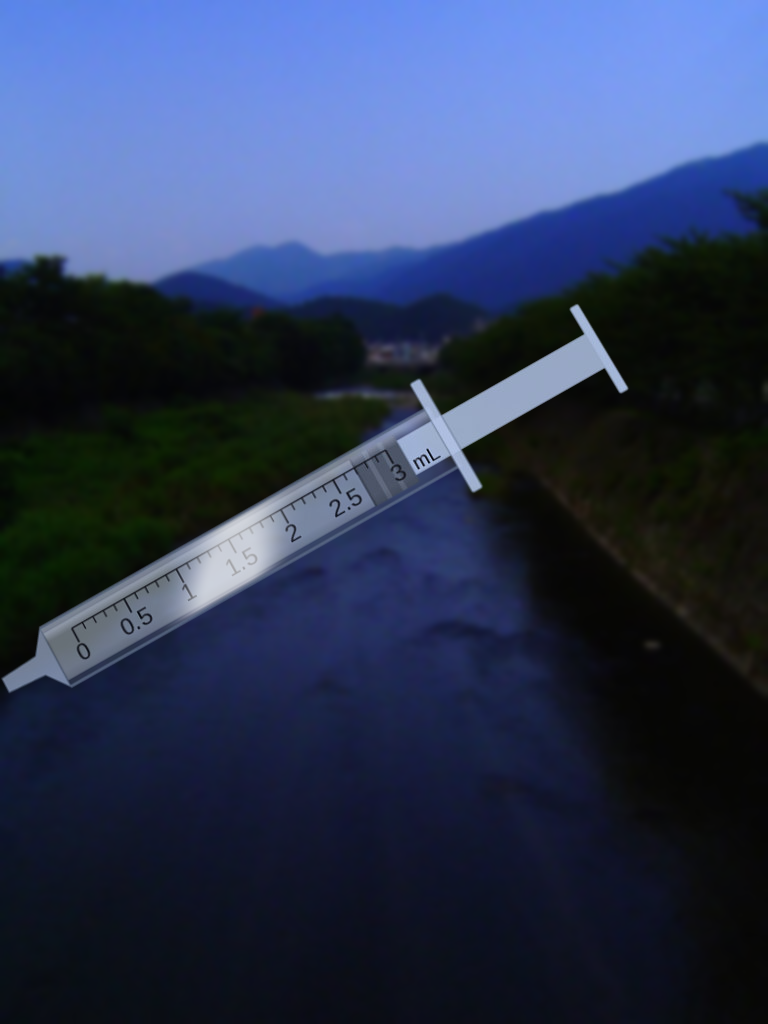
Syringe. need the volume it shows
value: 2.7 mL
